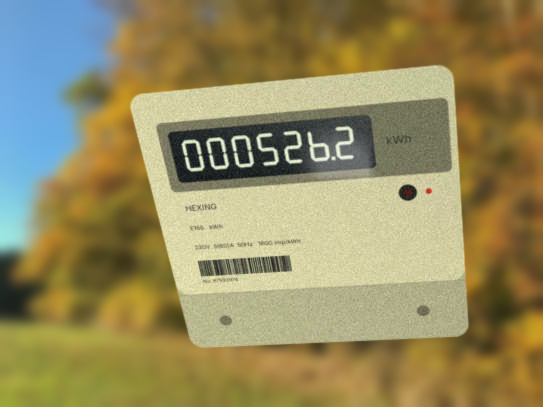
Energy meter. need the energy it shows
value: 526.2 kWh
